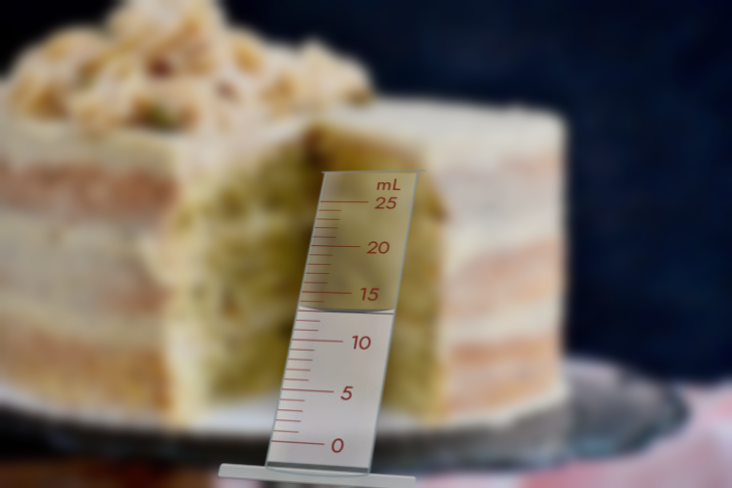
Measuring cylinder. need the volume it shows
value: 13 mL
